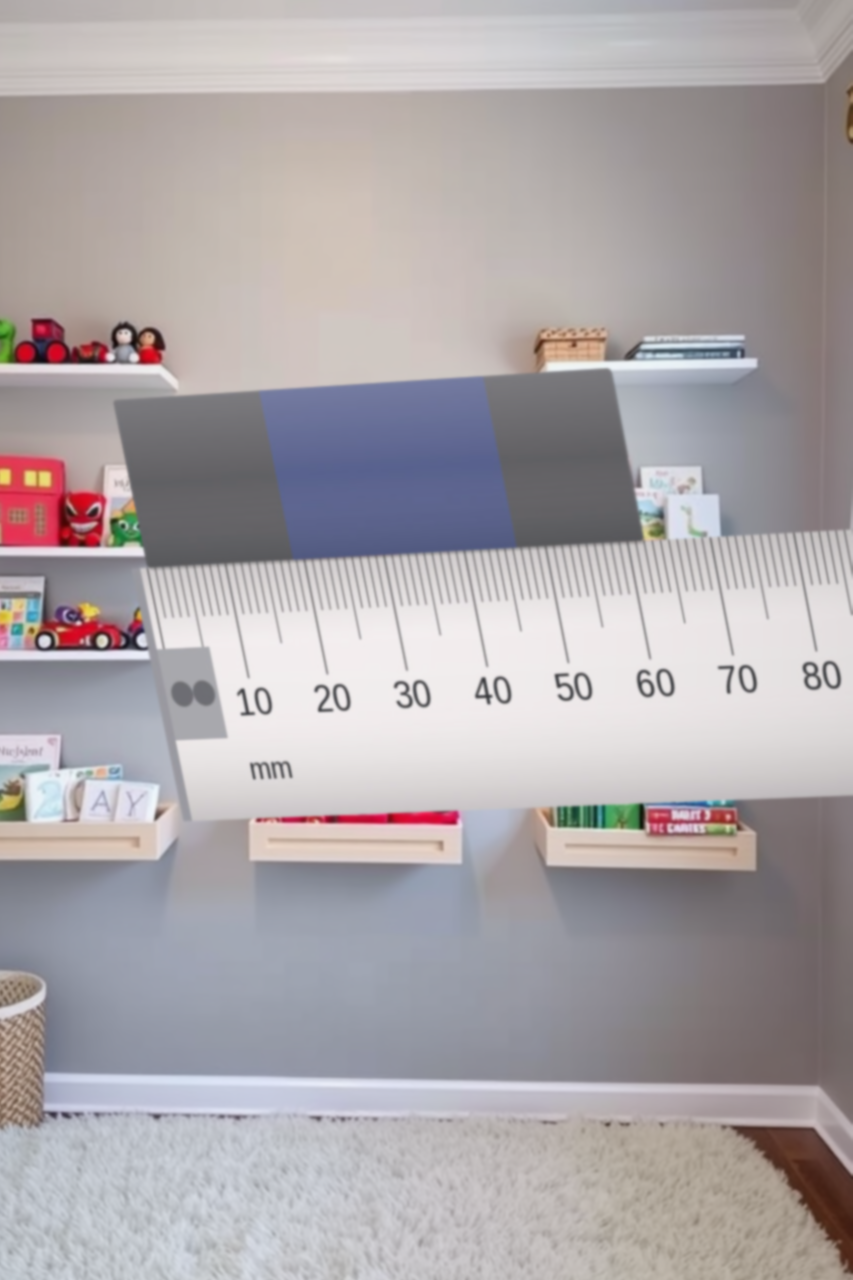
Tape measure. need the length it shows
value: 62 mm
